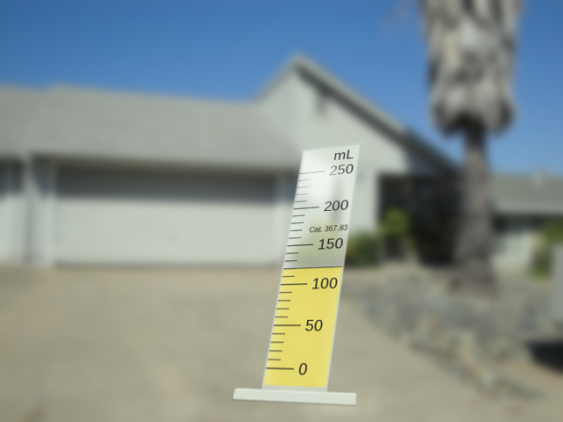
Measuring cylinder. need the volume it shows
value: 120 mL
